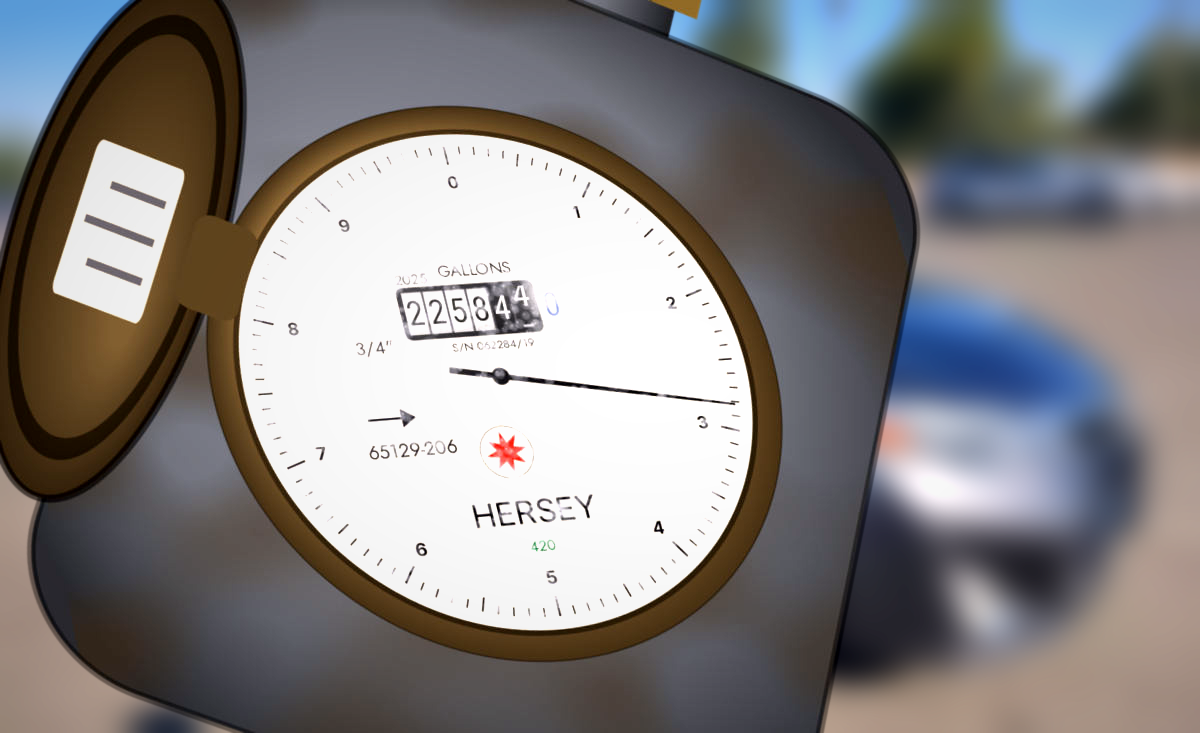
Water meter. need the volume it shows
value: 2258442.8 gal
